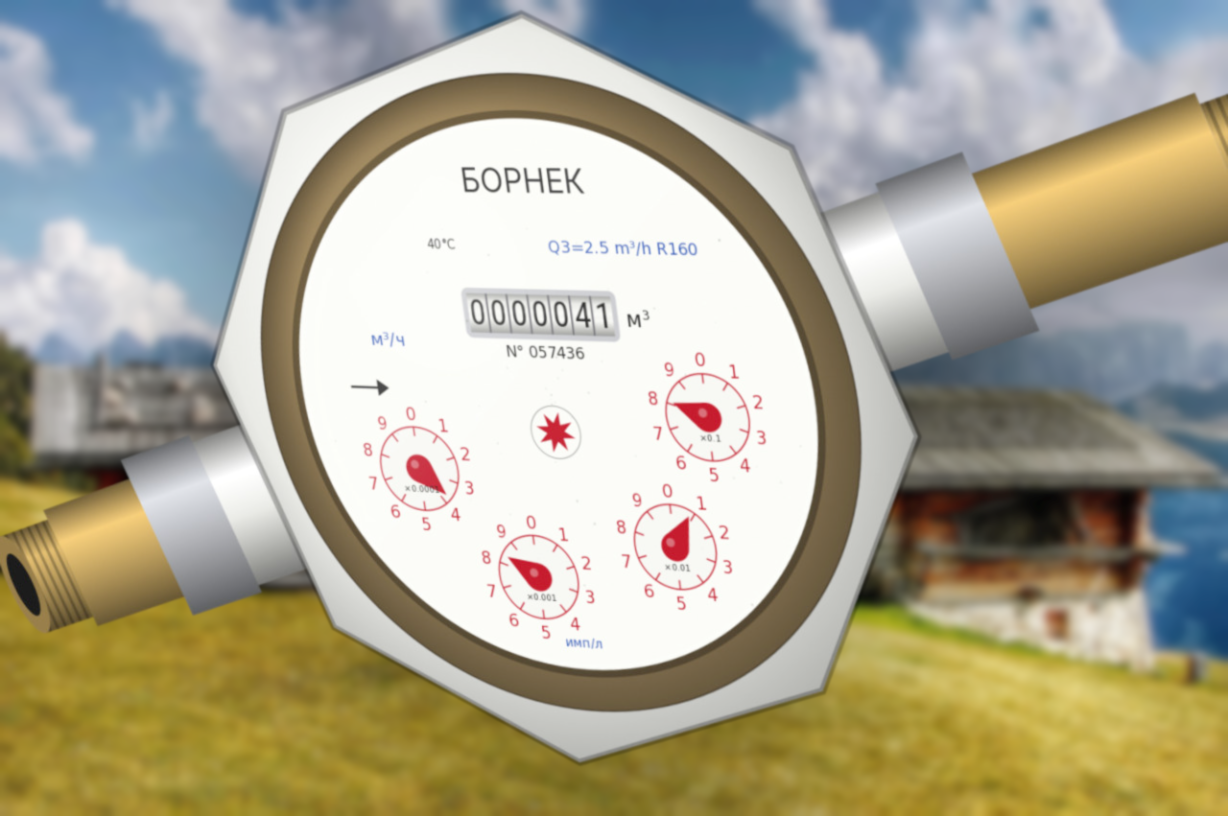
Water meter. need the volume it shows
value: 41.8083 m³
